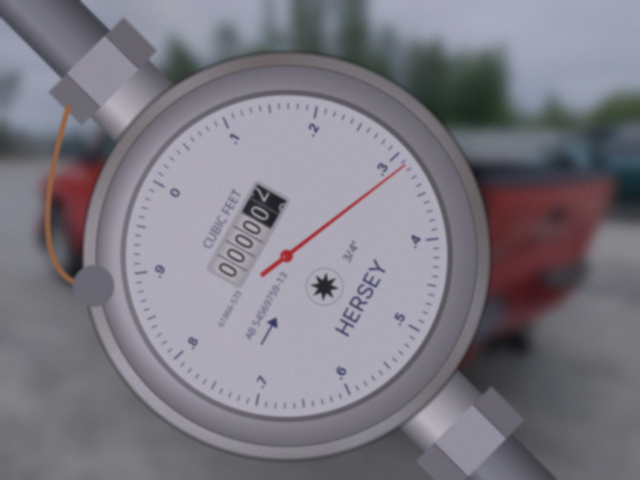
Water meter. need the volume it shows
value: 2.31 ft³
